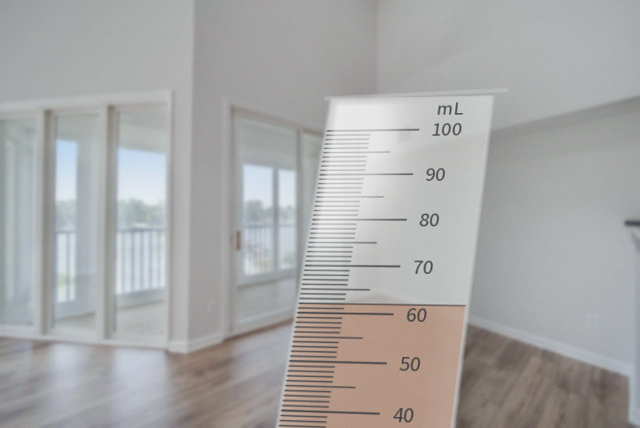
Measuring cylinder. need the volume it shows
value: 62 mL
